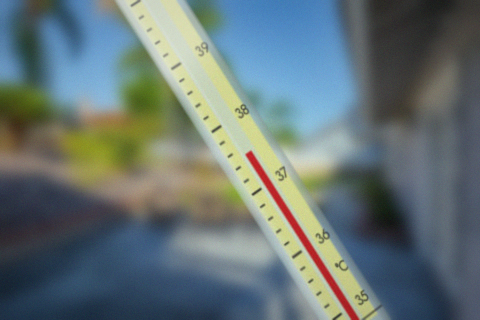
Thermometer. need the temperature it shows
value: 37.5 °C
